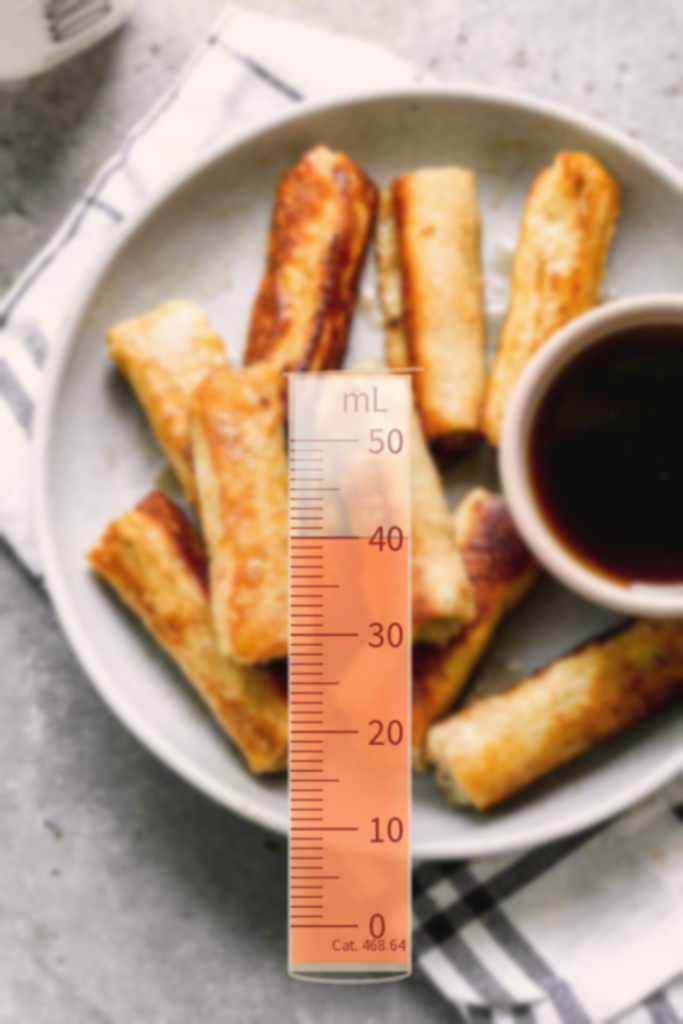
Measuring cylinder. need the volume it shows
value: 40 mL
